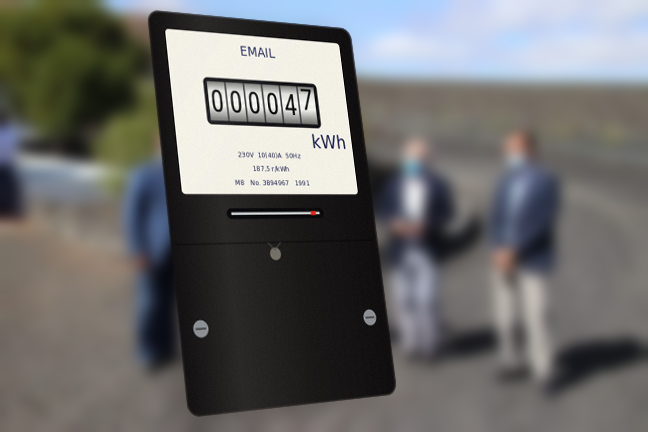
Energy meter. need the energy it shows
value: 47 kWh
